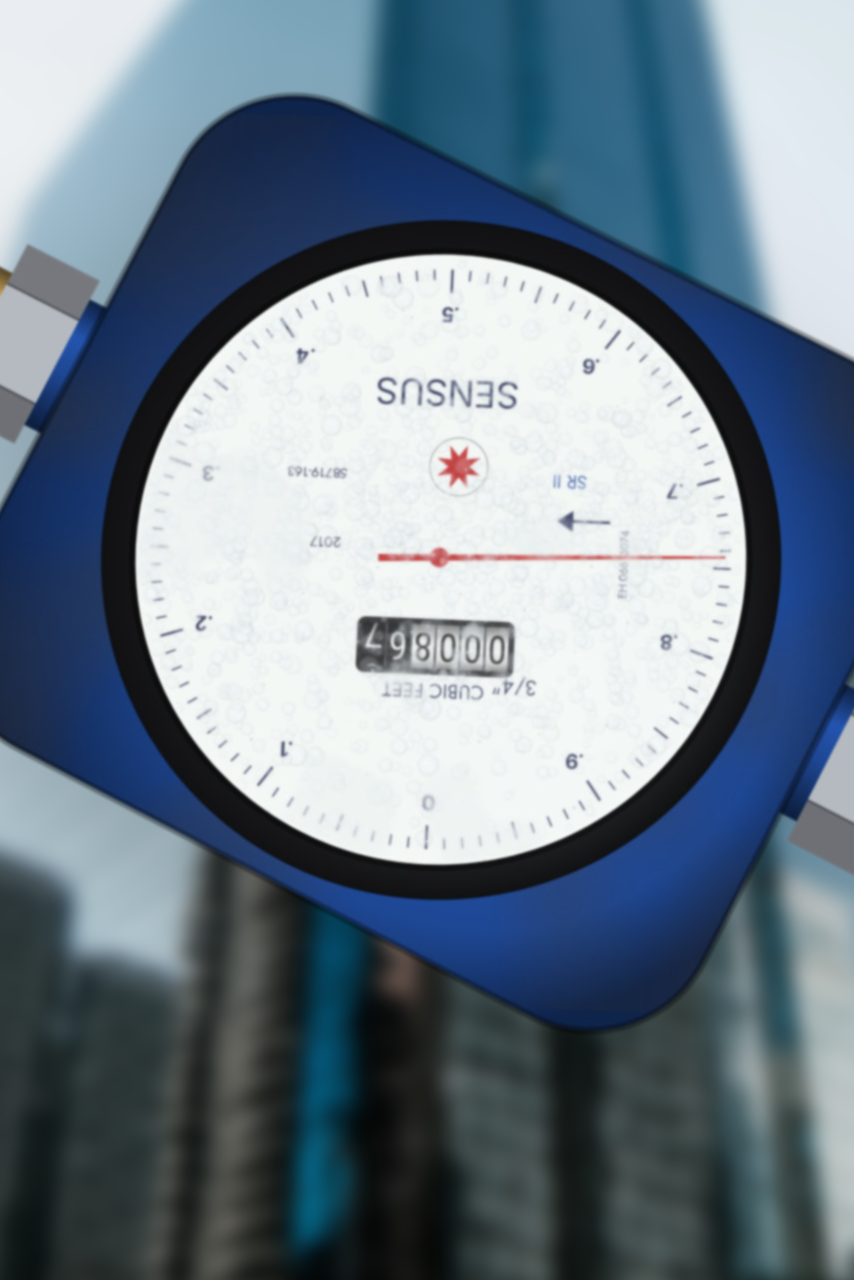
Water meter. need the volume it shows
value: 866.74 ft³
